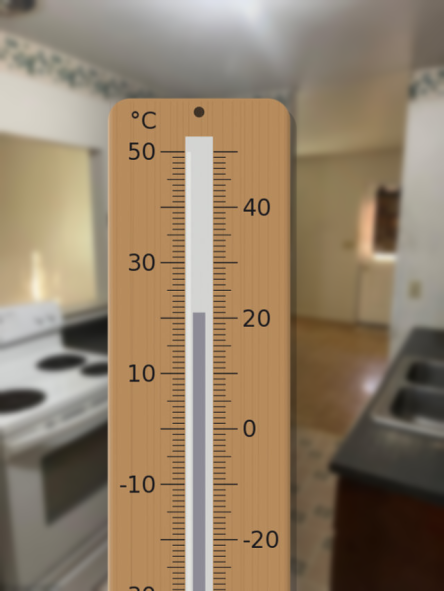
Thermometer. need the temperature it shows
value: 21 °C
